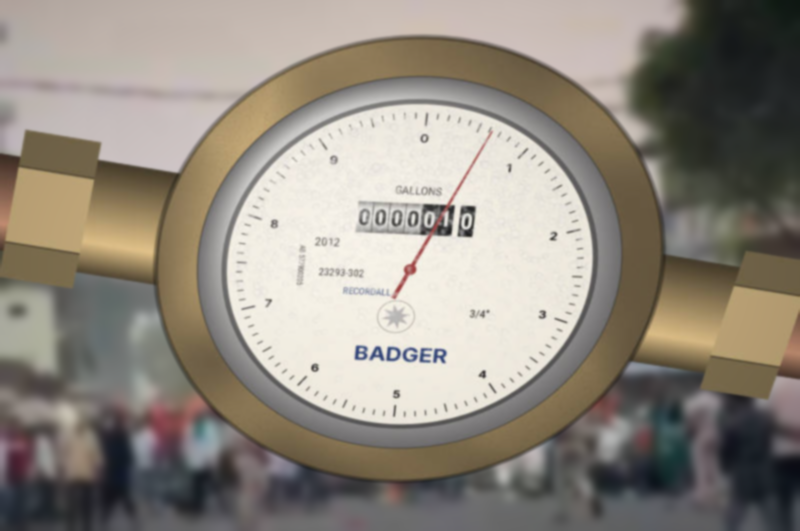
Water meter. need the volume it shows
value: 10.6 gal
